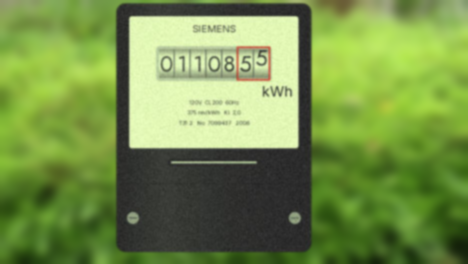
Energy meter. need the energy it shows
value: 1108.55 kWh
